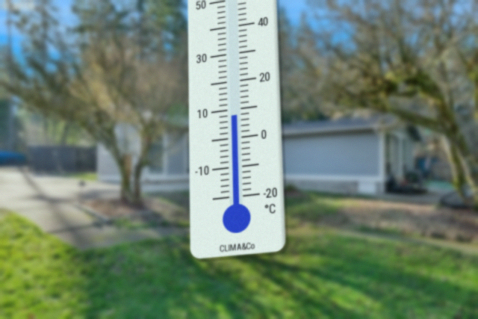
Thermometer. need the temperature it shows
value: 8 °C
